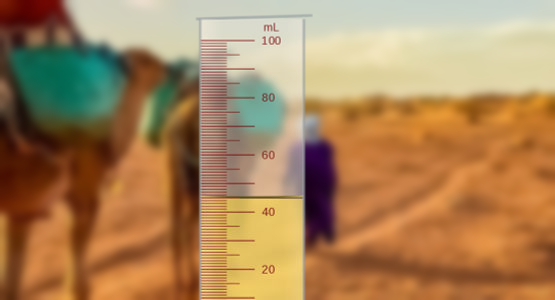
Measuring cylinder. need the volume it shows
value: 45 mL
